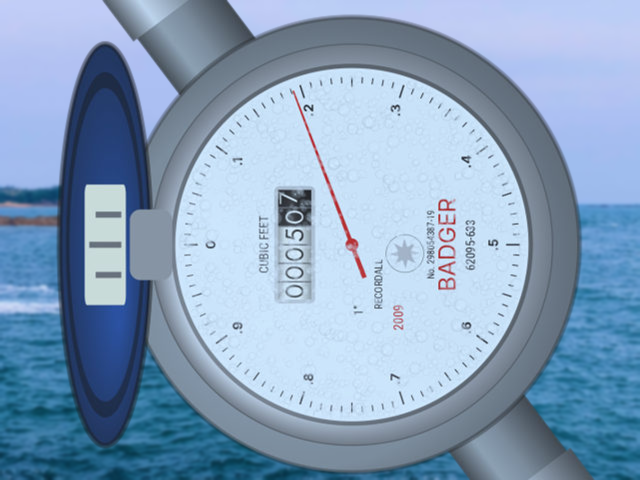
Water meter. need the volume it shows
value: 507.19 ft³
